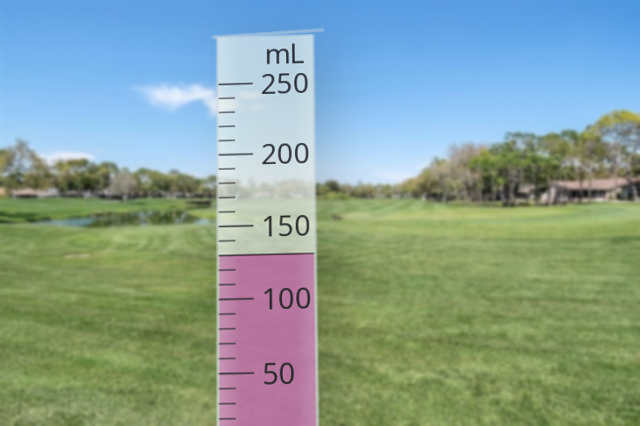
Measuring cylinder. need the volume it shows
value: 130 mL
